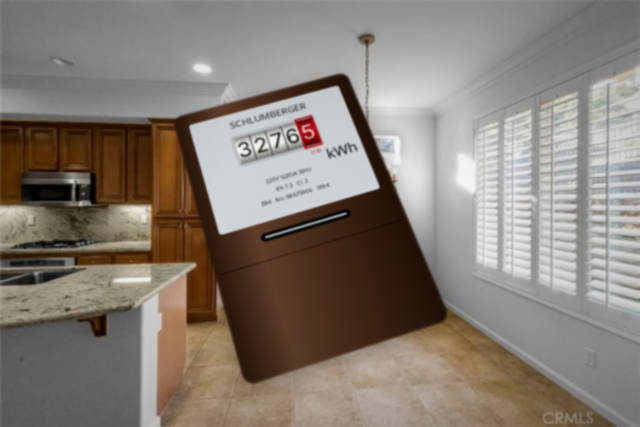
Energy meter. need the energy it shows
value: 3276.5 kWh
